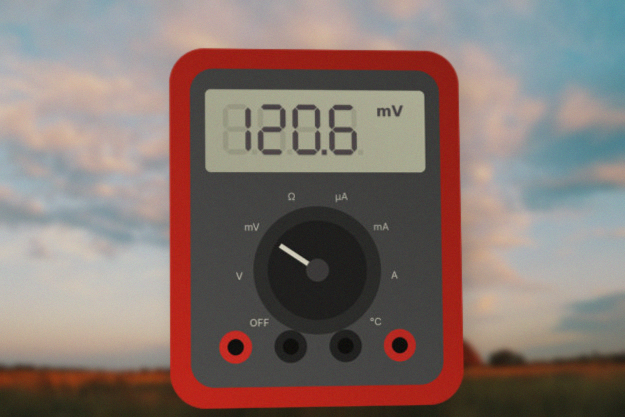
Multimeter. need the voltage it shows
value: 120.6 mV
